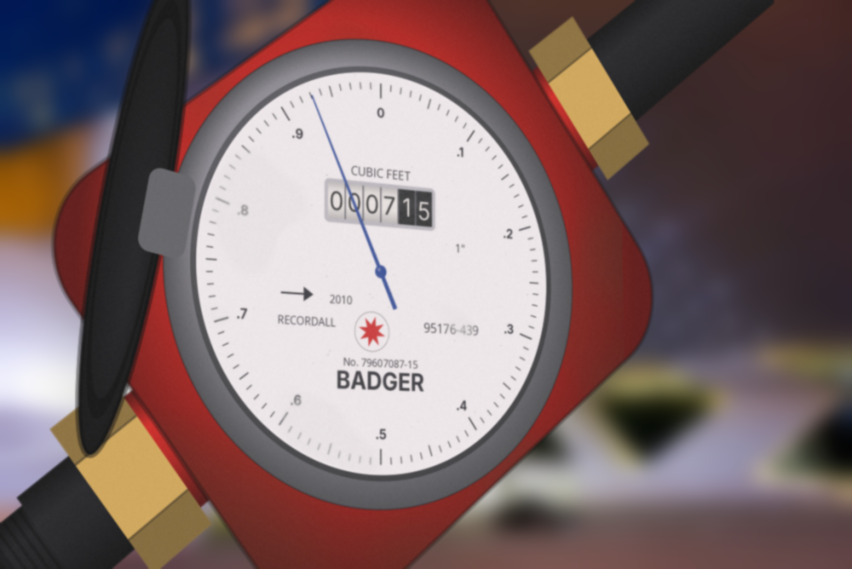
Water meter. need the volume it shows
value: 714.93 ft³
